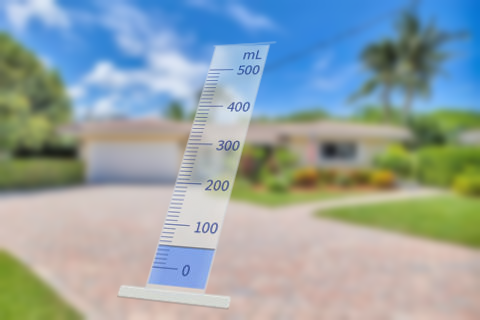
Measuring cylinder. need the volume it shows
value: 50 mL
